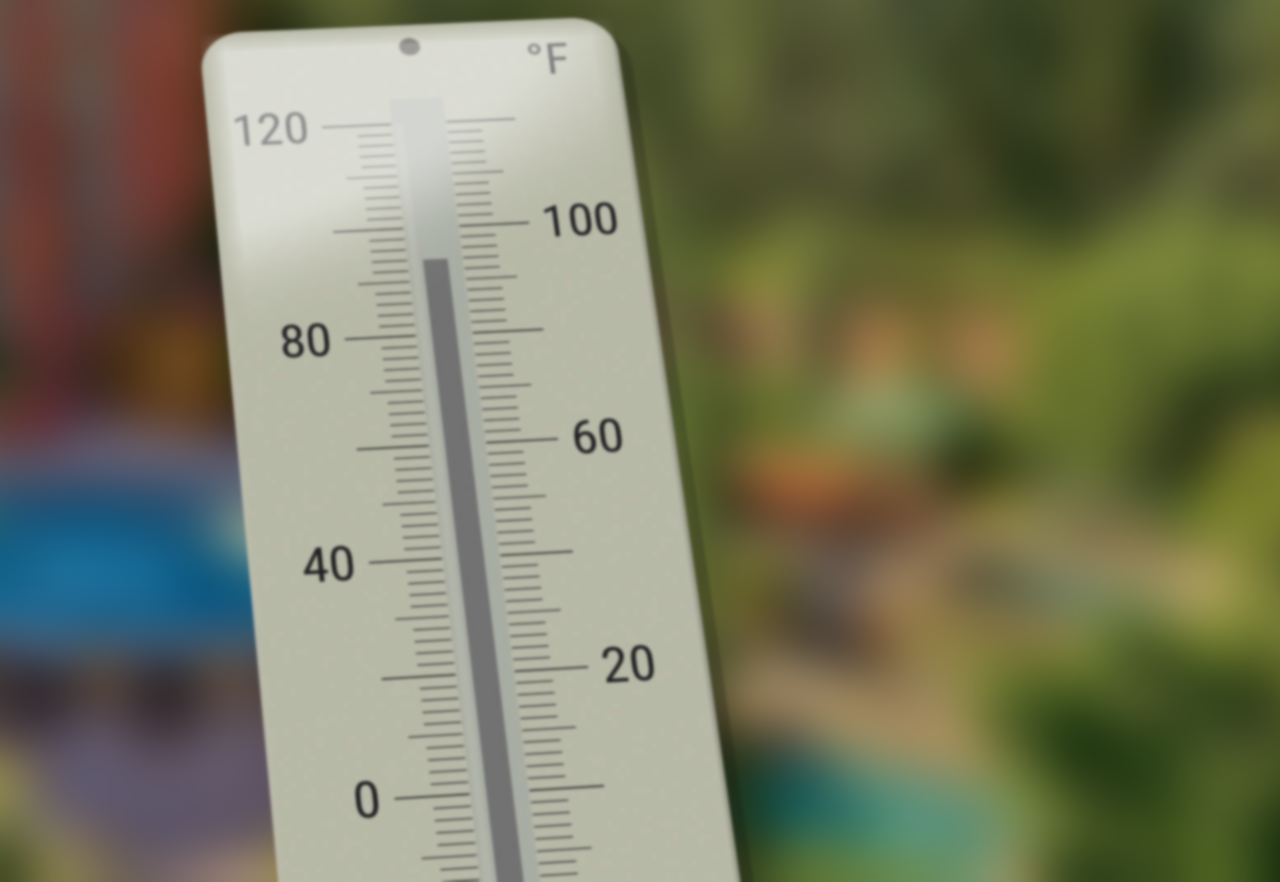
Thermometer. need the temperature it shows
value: 94 °F
